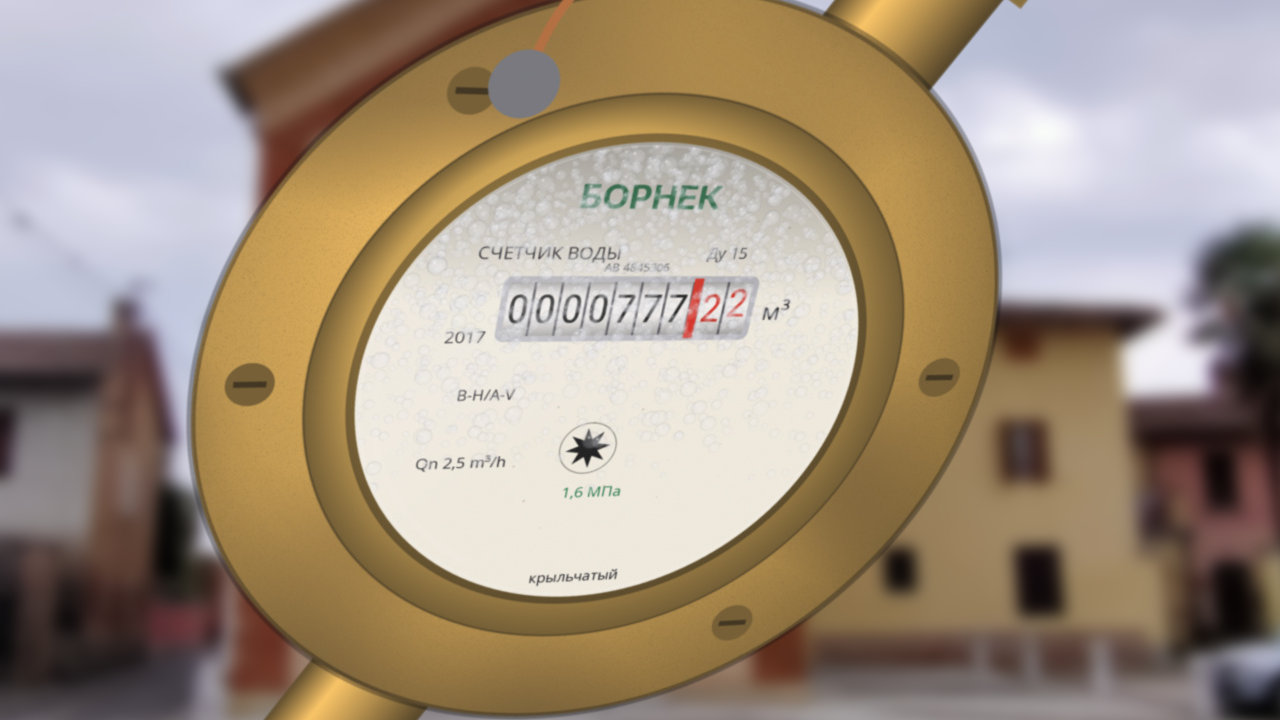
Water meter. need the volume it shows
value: 777.22 m³
